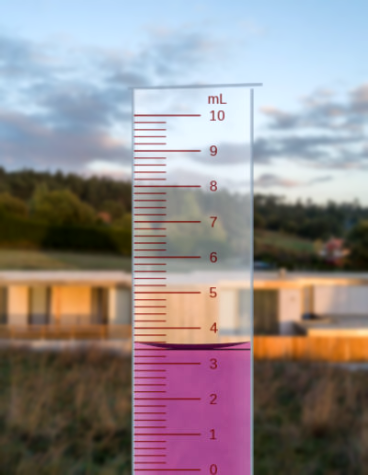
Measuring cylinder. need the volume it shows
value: 3.4 mL
